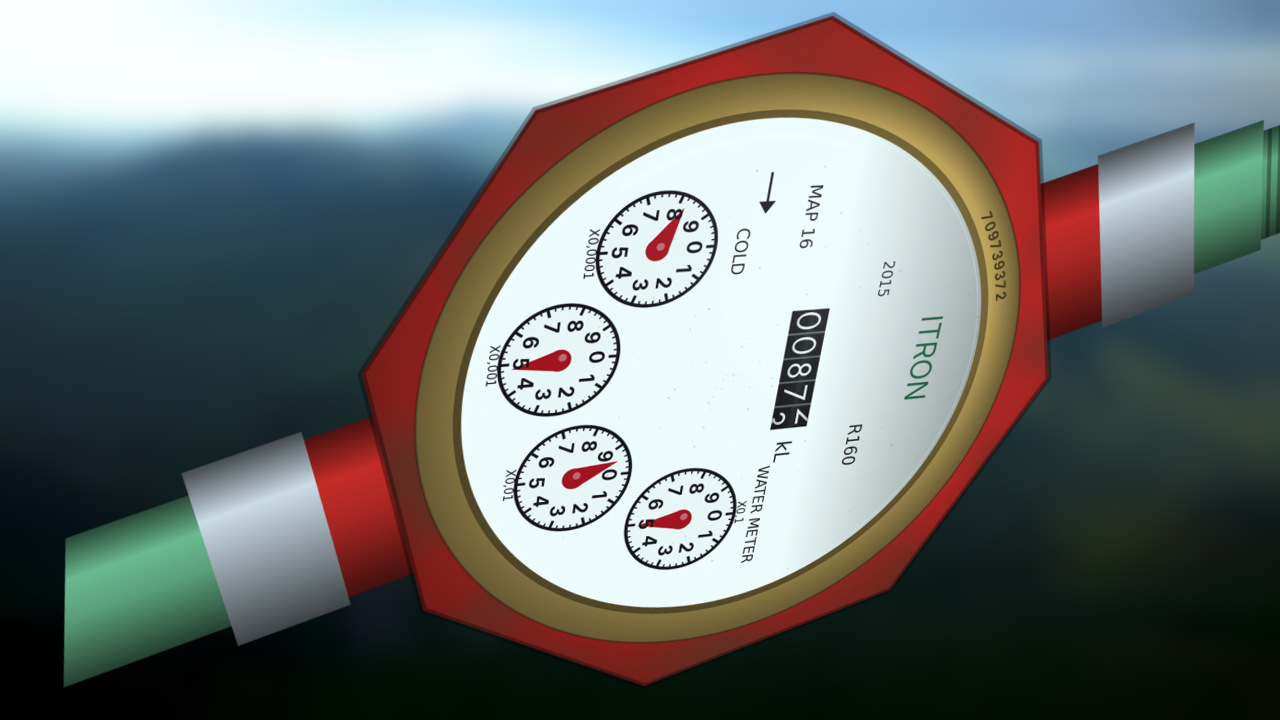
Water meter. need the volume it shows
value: 872.4948 kL
